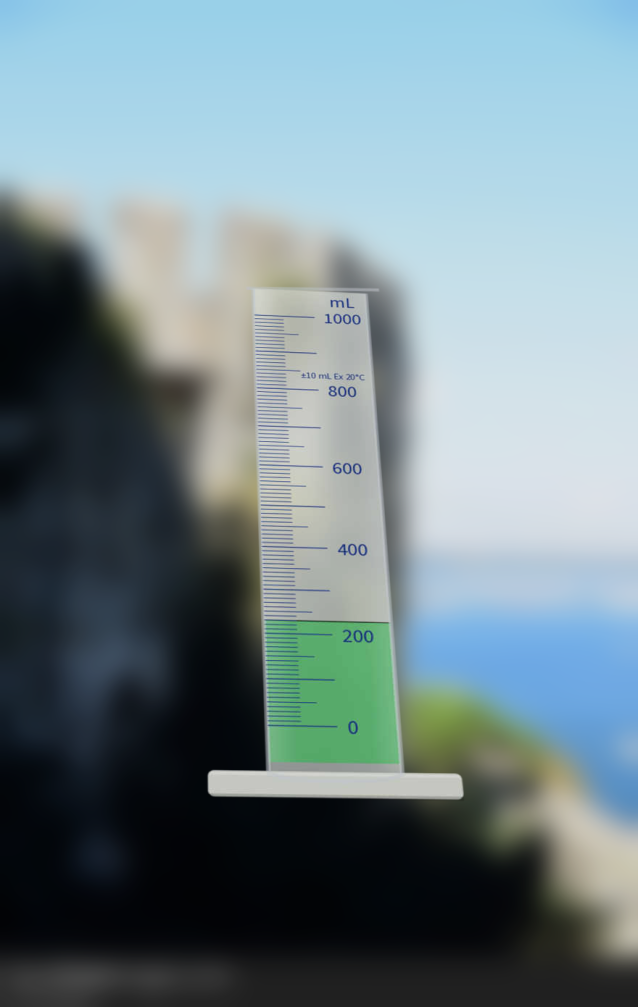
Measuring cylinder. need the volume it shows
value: 230 mL
